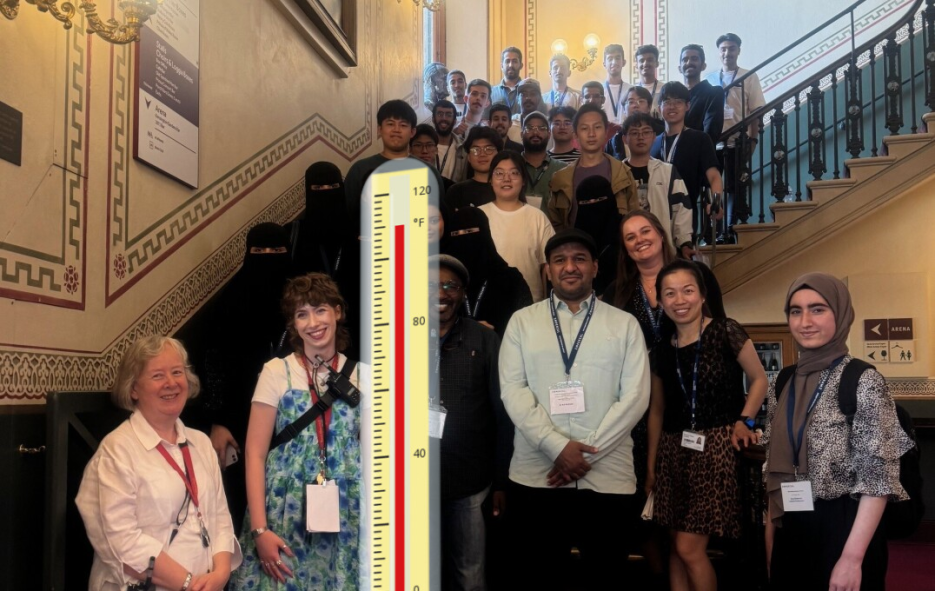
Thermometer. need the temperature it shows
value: 110 °F
